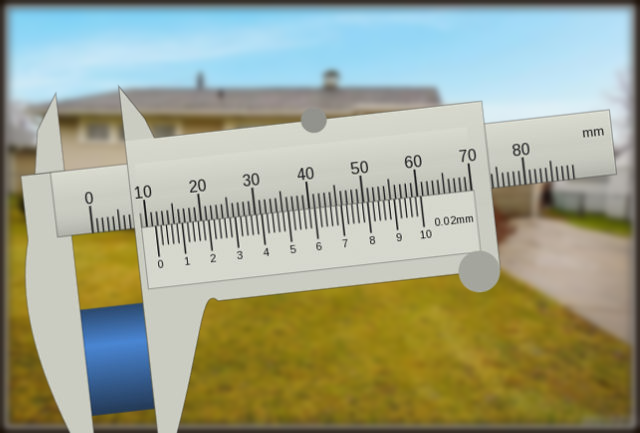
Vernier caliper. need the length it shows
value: 11.6 mm
